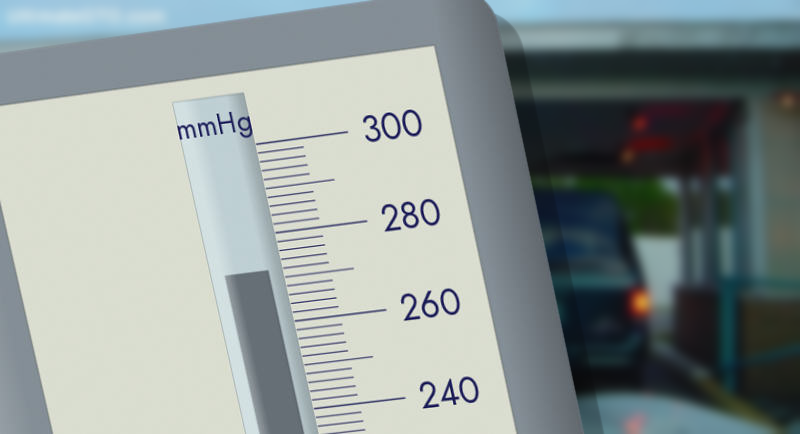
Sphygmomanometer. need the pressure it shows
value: 272 mmHg
